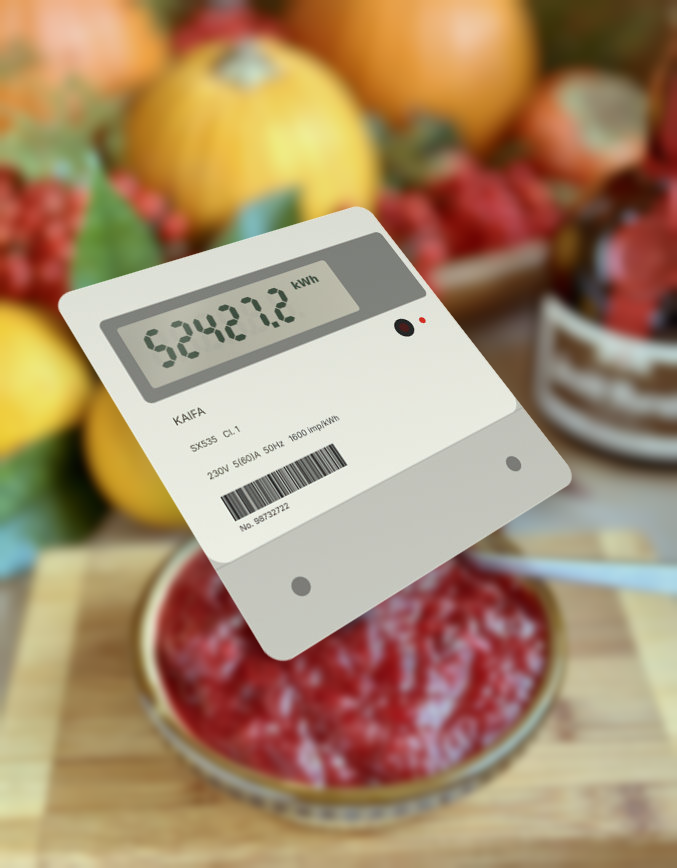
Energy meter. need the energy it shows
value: 52427.2 kWh
